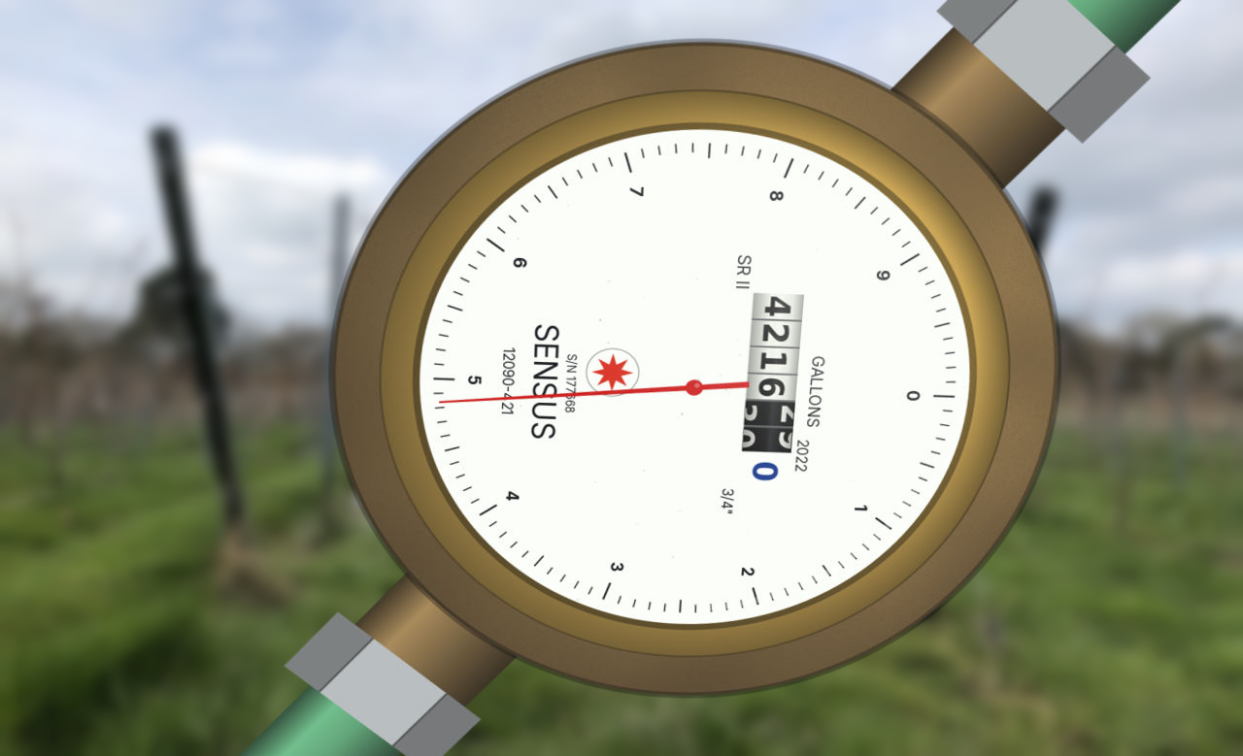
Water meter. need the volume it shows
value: 4216294.8 gal
